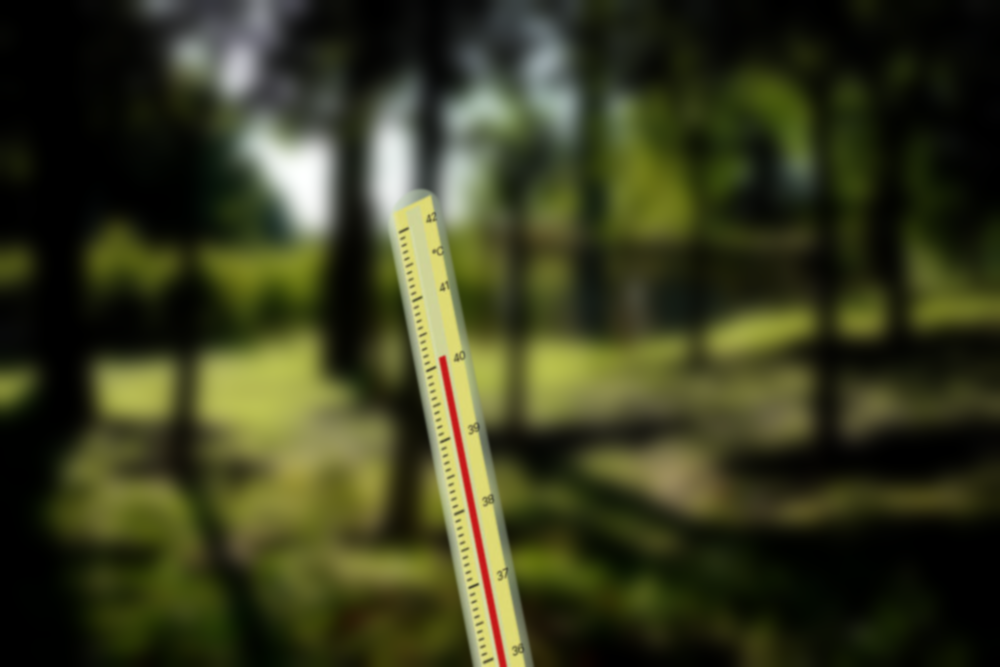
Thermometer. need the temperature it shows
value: 40.1 °C
